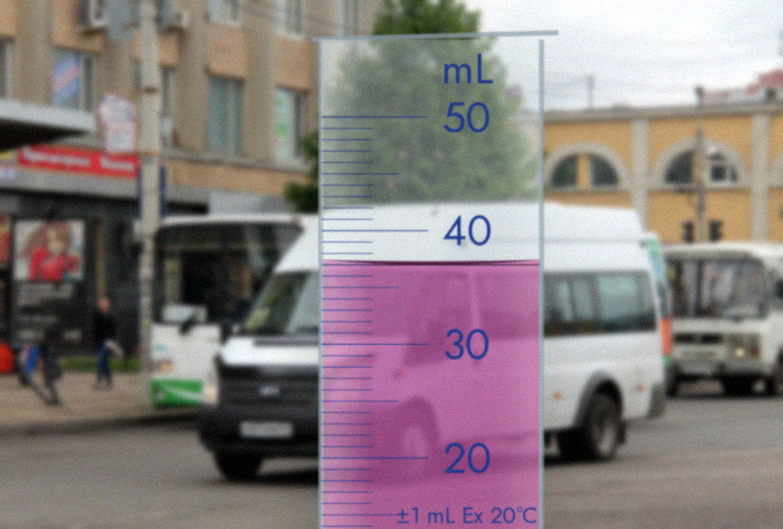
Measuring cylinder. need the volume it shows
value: 37 mL
